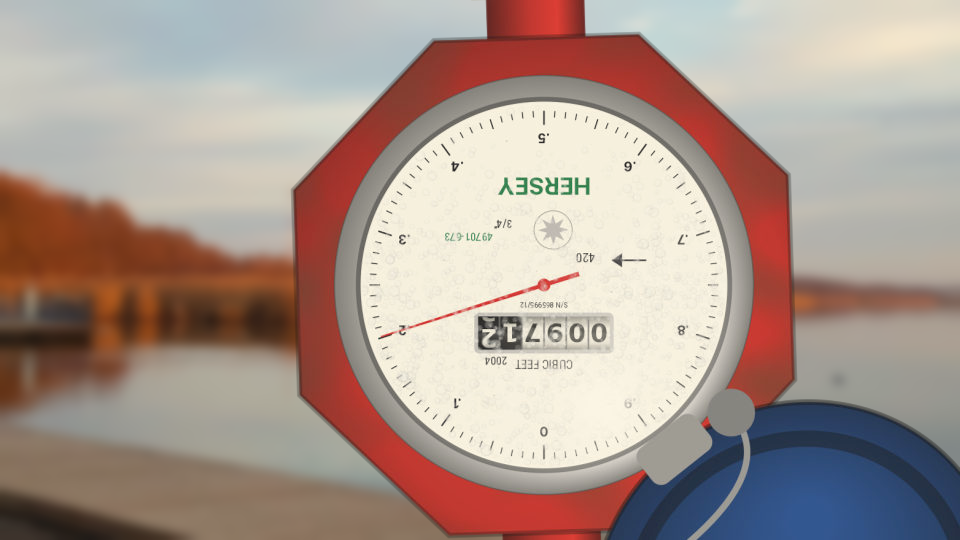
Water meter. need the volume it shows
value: 9712.20 ft³
